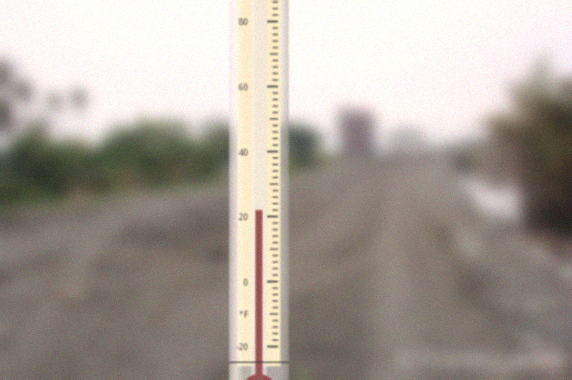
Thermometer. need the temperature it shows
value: 22 °F
